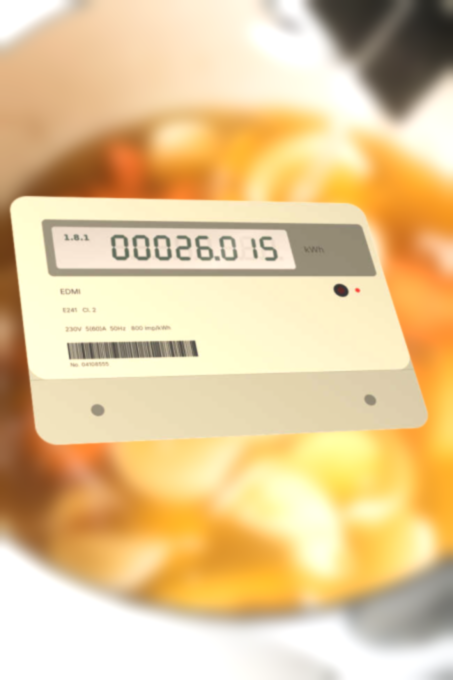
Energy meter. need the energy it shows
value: 26.015 kWh
